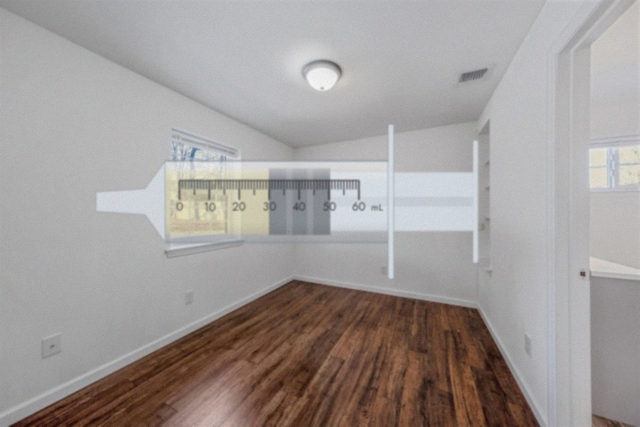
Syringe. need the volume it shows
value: 30 mL
